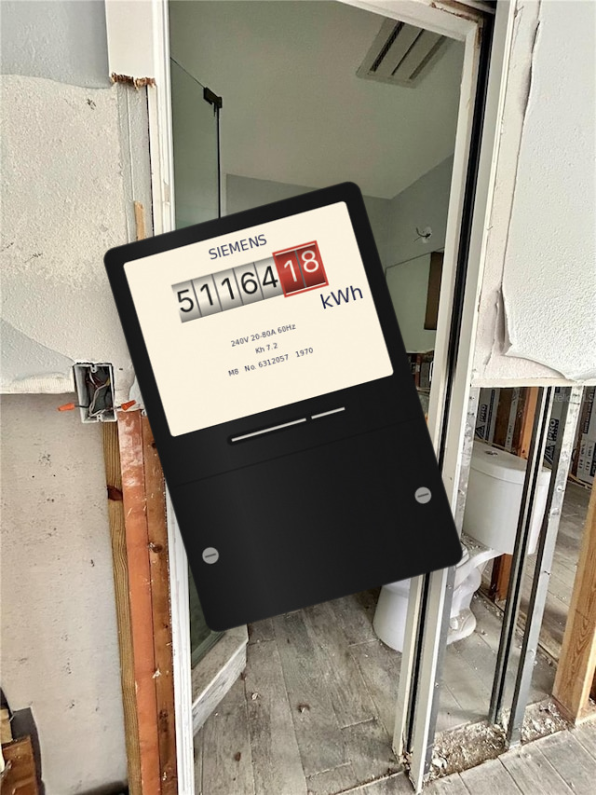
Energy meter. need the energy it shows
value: 51164.18 kWh
